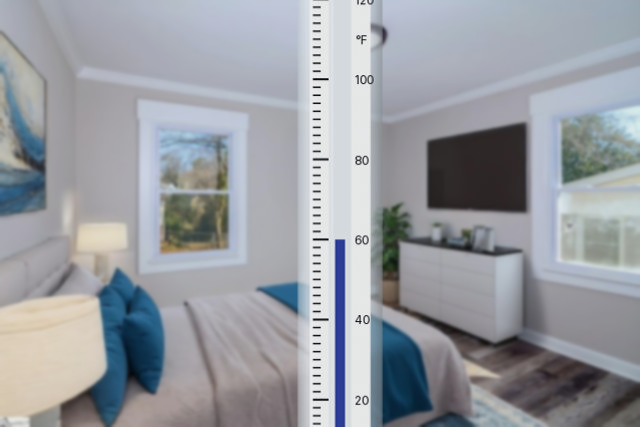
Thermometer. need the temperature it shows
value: 60 °F
